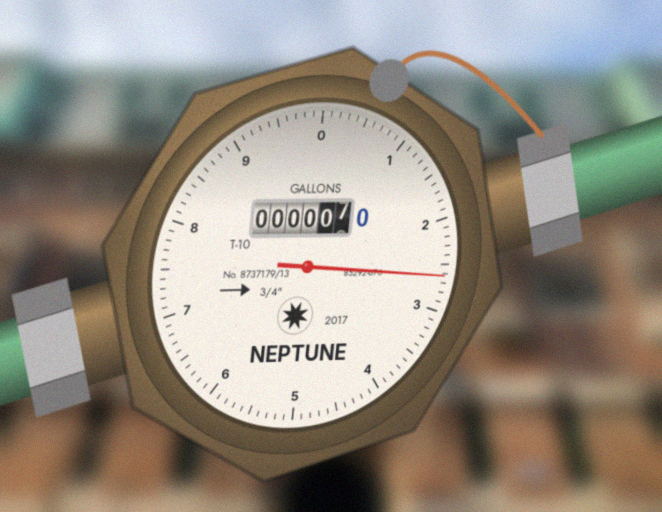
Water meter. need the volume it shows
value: 72.6 gal
